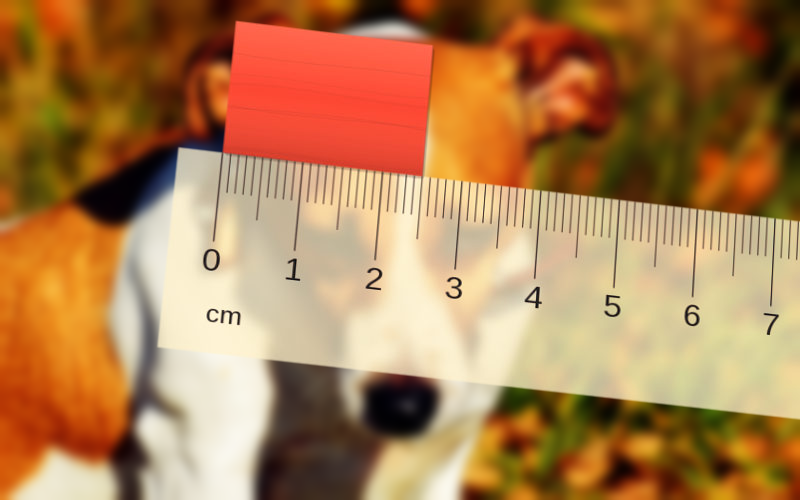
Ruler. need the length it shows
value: 2.5 cm
